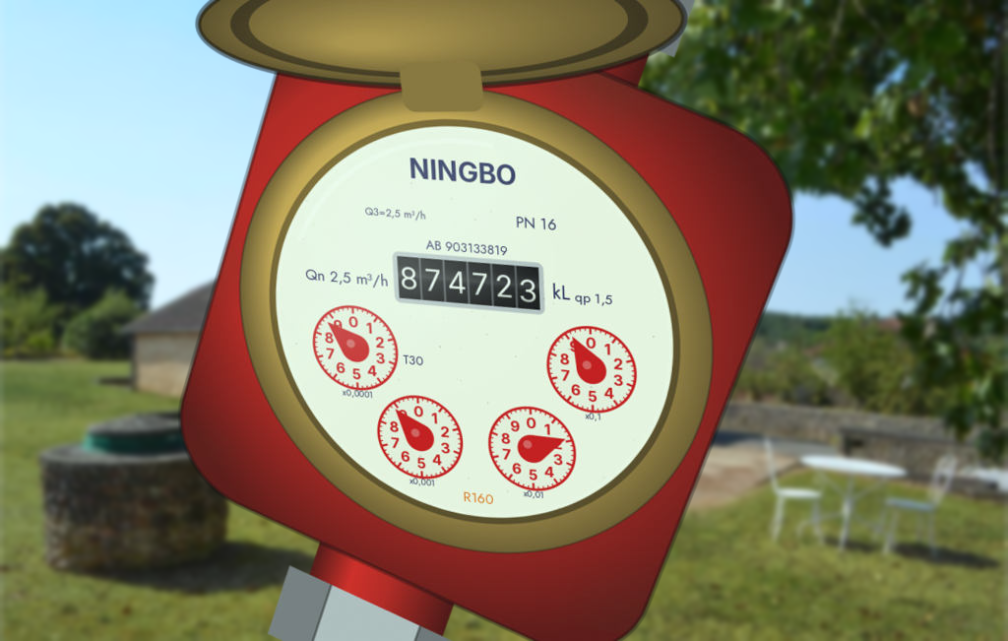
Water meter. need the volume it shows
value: 874722.9188 kL
